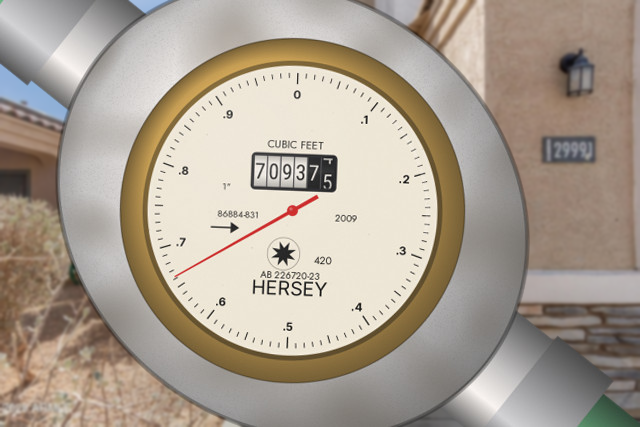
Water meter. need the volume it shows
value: 709374.66 ft³
